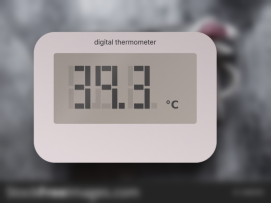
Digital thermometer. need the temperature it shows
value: 39.3 °C
